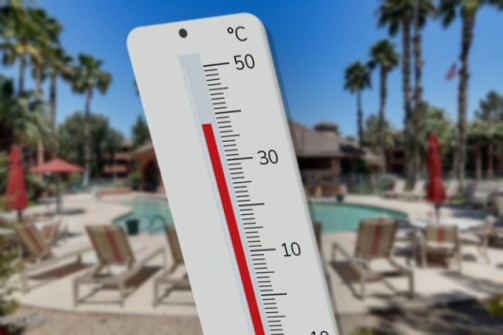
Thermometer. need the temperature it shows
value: 38 °C
